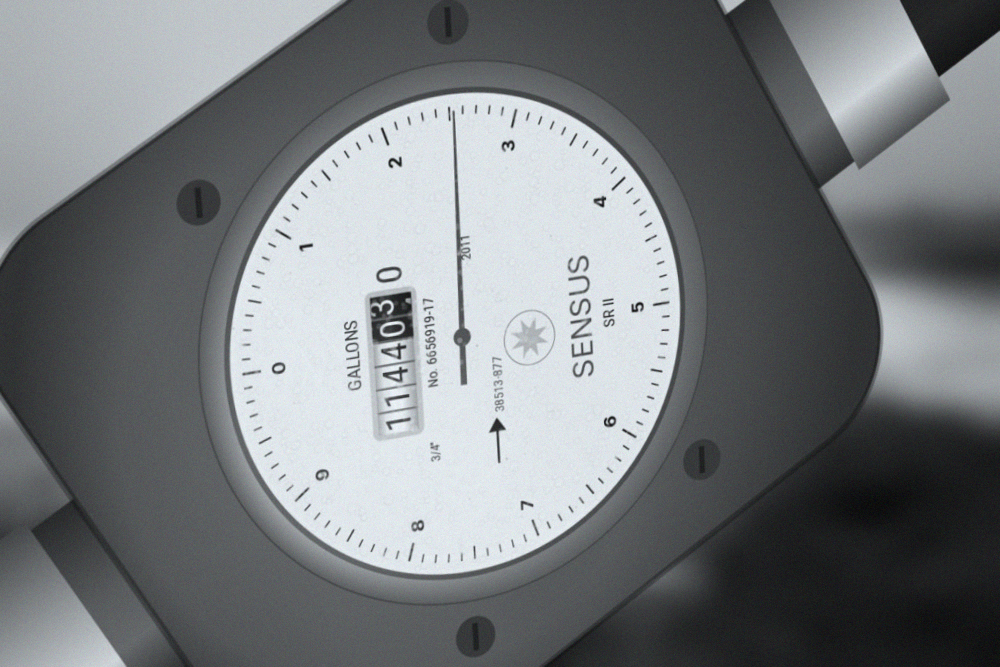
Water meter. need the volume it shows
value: 1144032.5 gal
